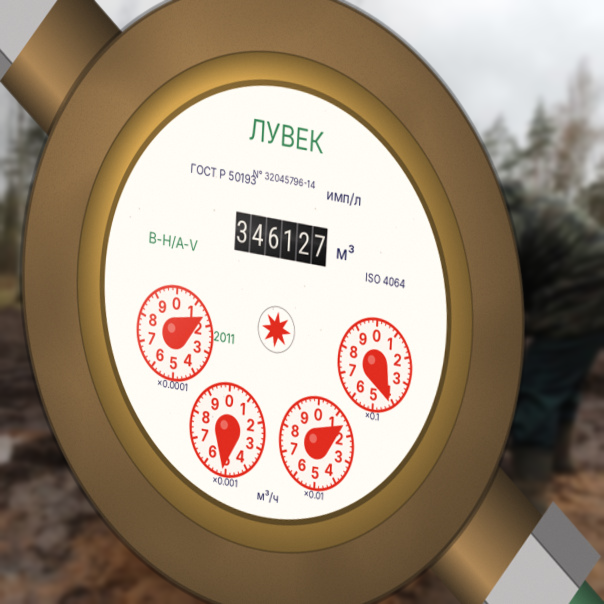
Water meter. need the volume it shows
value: 346127.4151 m³
